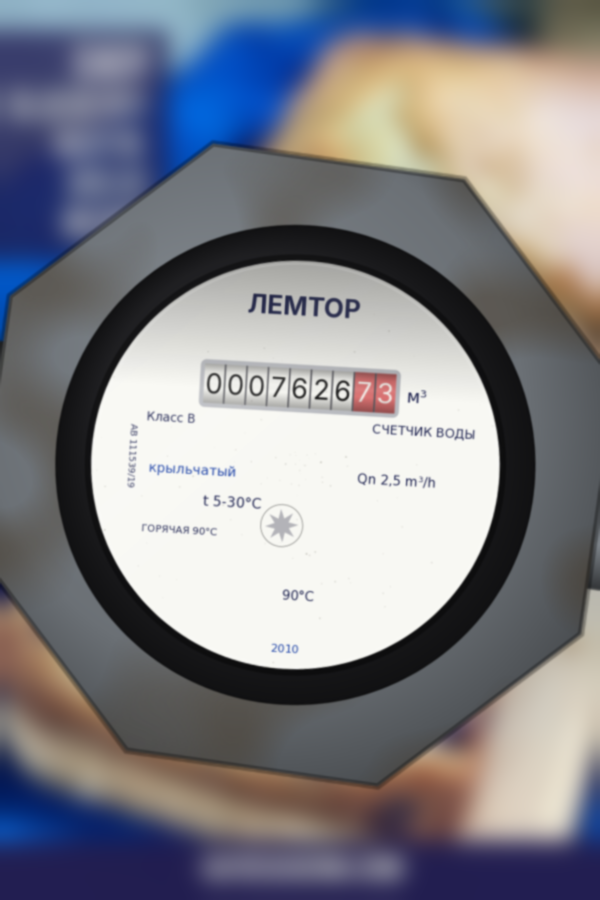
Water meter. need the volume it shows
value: 7626.73 m³
